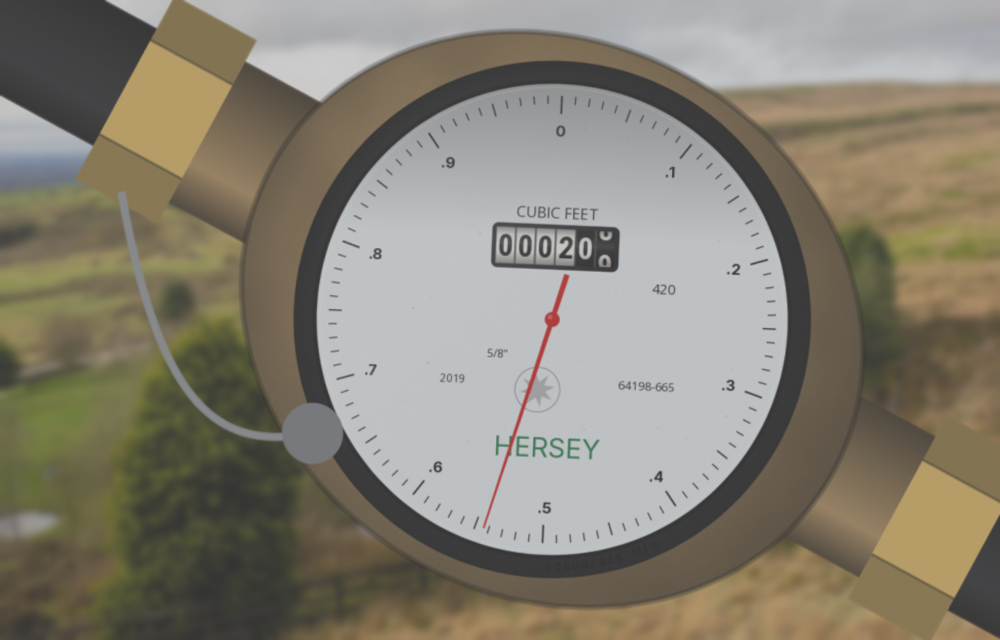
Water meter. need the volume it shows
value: 208.54 ft³
